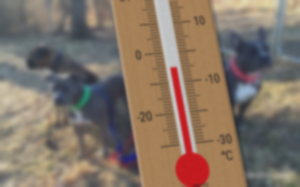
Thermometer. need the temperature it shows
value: -5 °C
